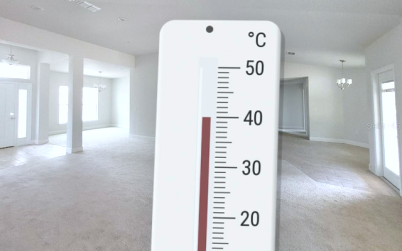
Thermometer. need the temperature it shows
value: 40 °C
